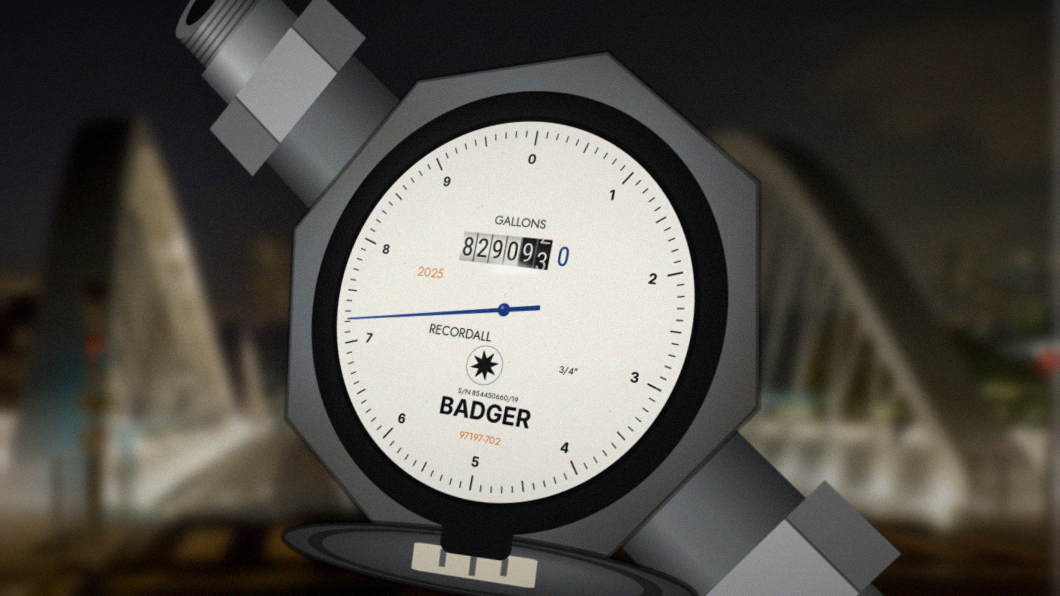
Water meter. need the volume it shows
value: 8290927.2 gal
